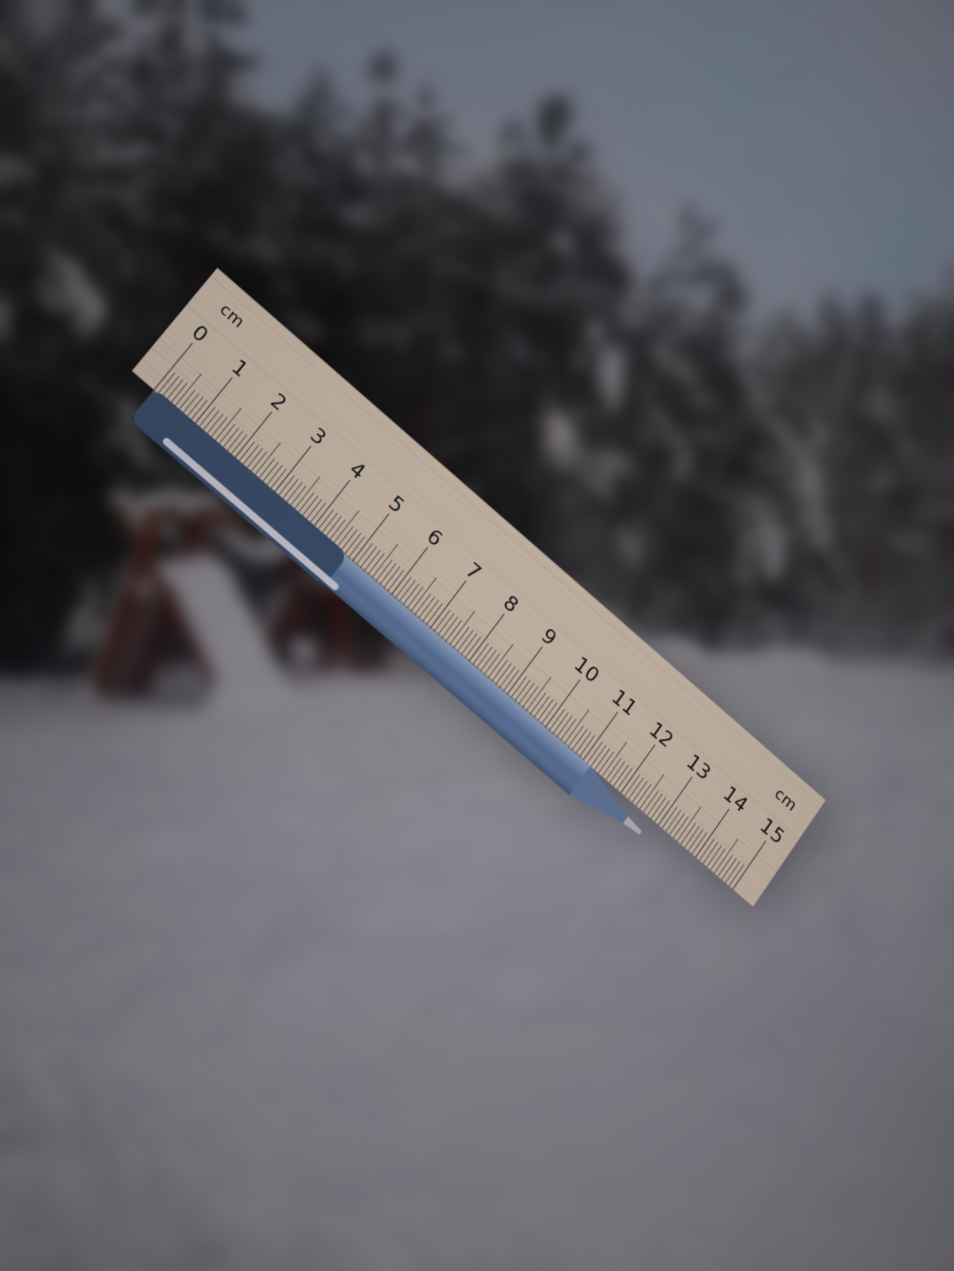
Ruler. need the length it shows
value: 12.8 cm
